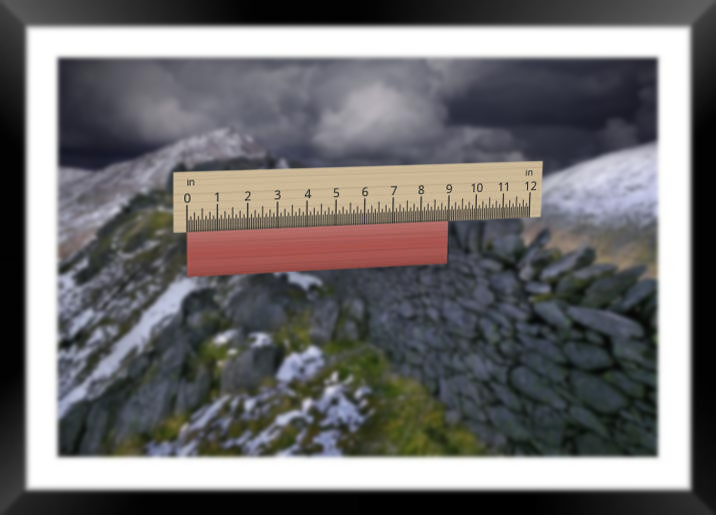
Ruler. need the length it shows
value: 9 in
